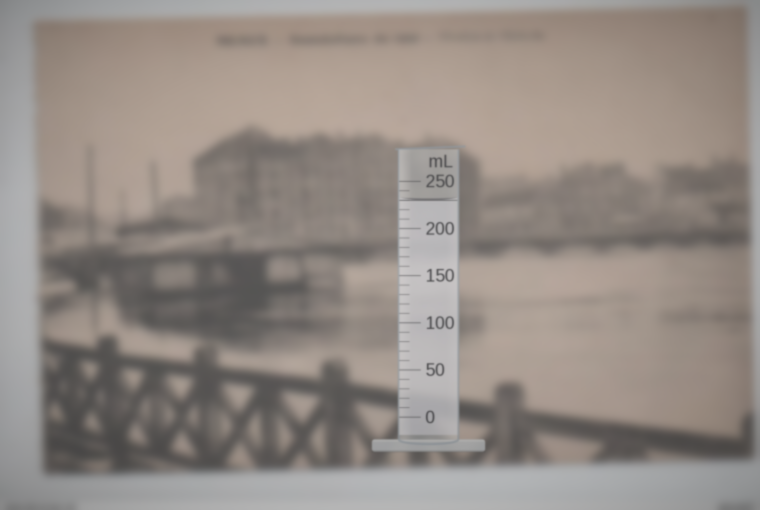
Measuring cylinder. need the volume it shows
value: 230 mL
